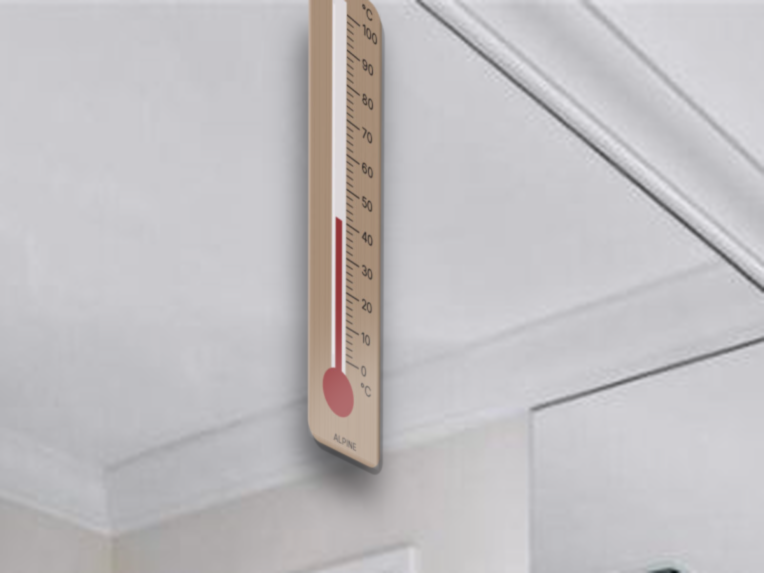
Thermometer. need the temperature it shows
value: 40 °C
